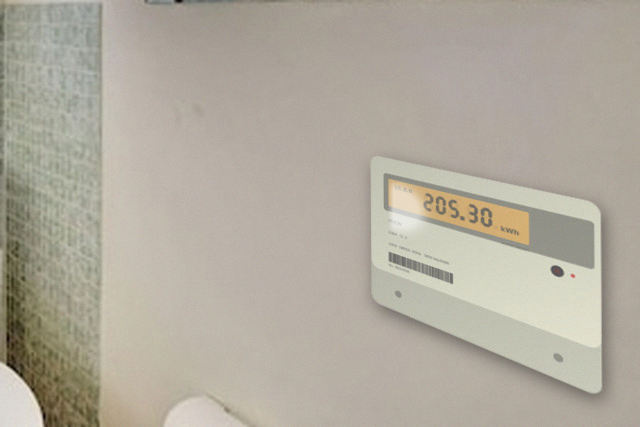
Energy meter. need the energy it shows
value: 205.30 kWh
